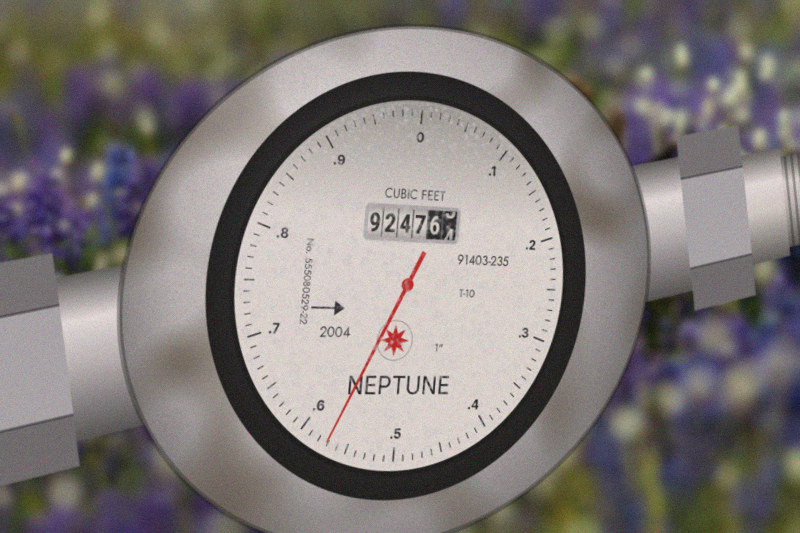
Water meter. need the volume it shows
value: 924763.57 ft³
